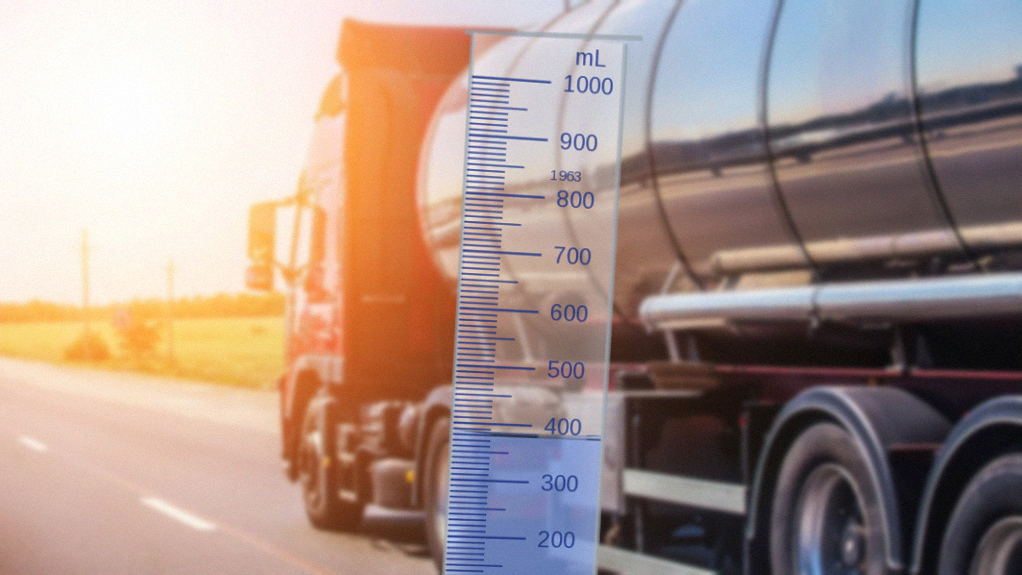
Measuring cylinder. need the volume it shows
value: 380 mL
